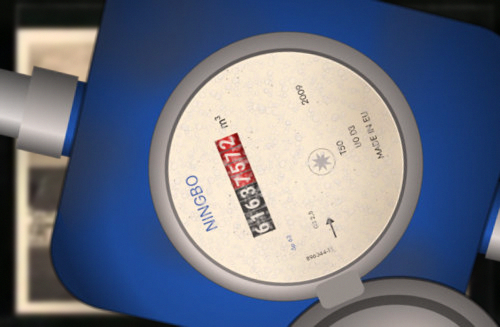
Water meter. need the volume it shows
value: 6163.7572 m³
